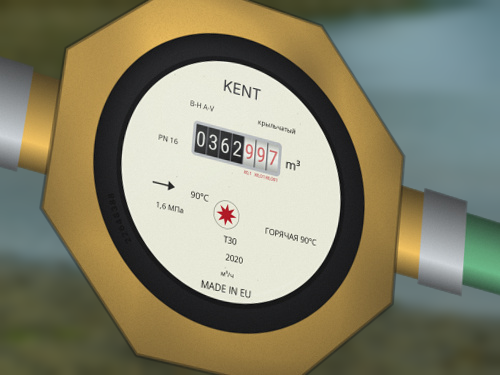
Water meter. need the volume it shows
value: 362.997 m³
